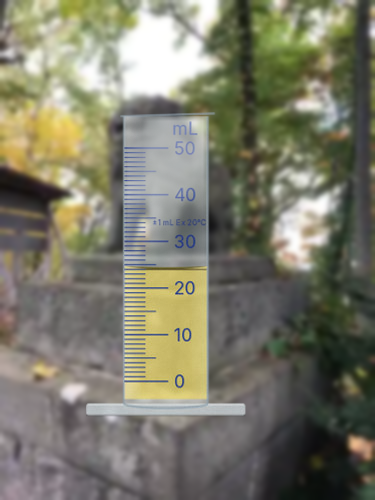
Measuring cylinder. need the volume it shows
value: 24 mL
